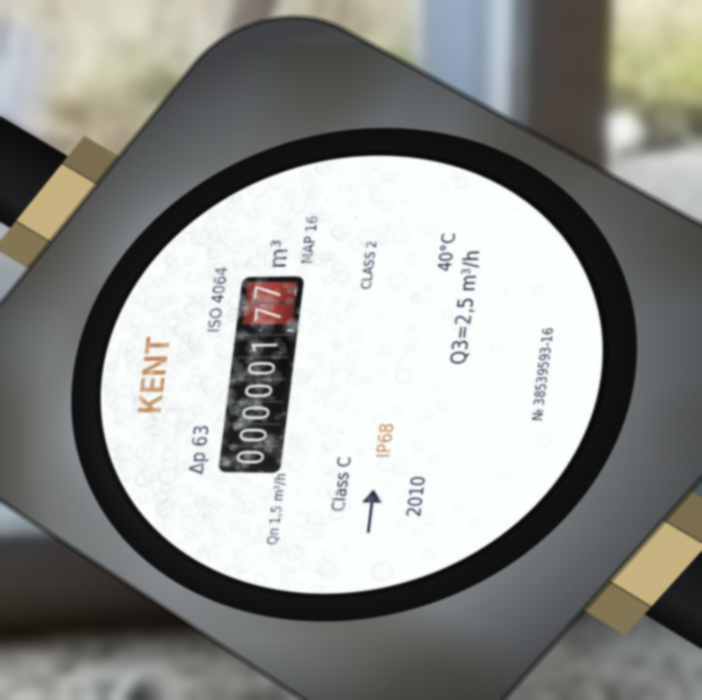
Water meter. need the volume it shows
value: 1.77 m³
